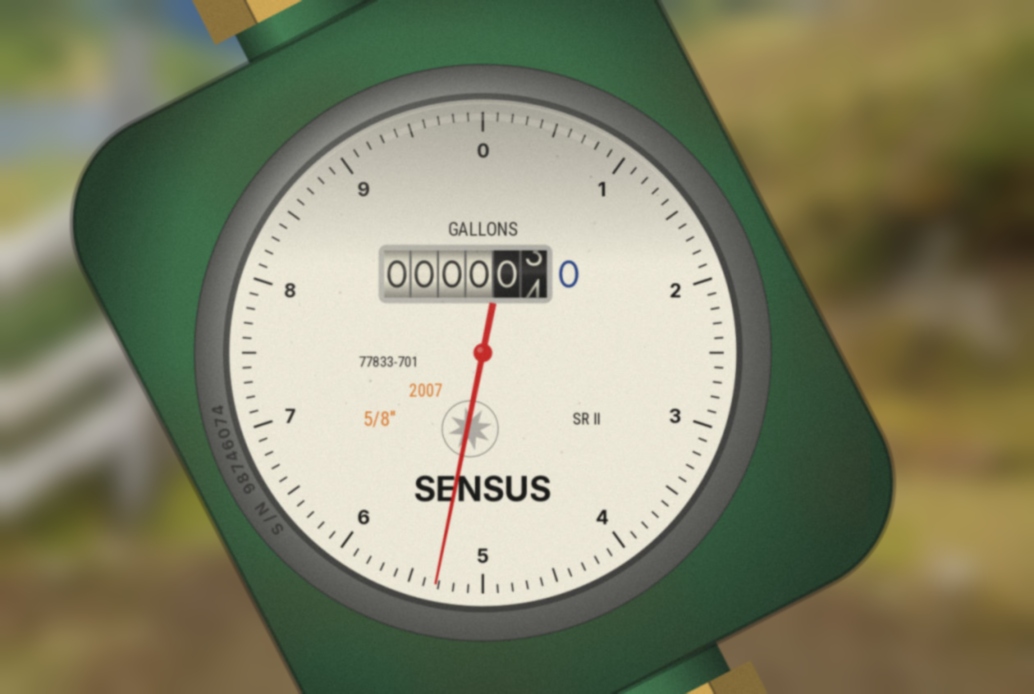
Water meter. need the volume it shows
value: 35.3 gal
